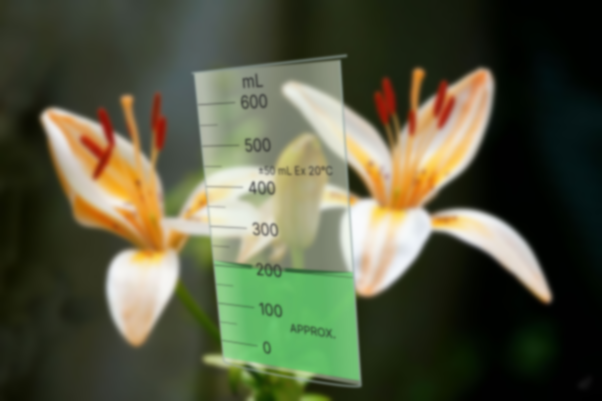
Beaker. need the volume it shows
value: 200 mL
